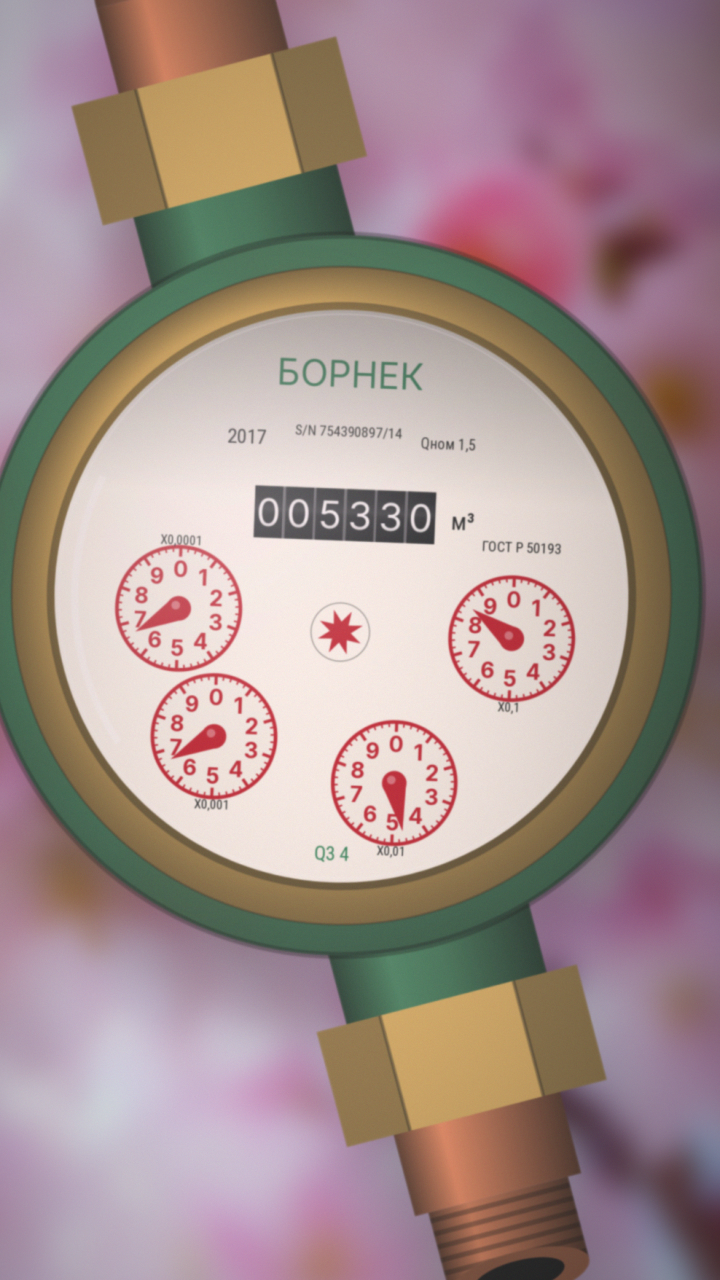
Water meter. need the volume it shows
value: 5330.8466 m³
